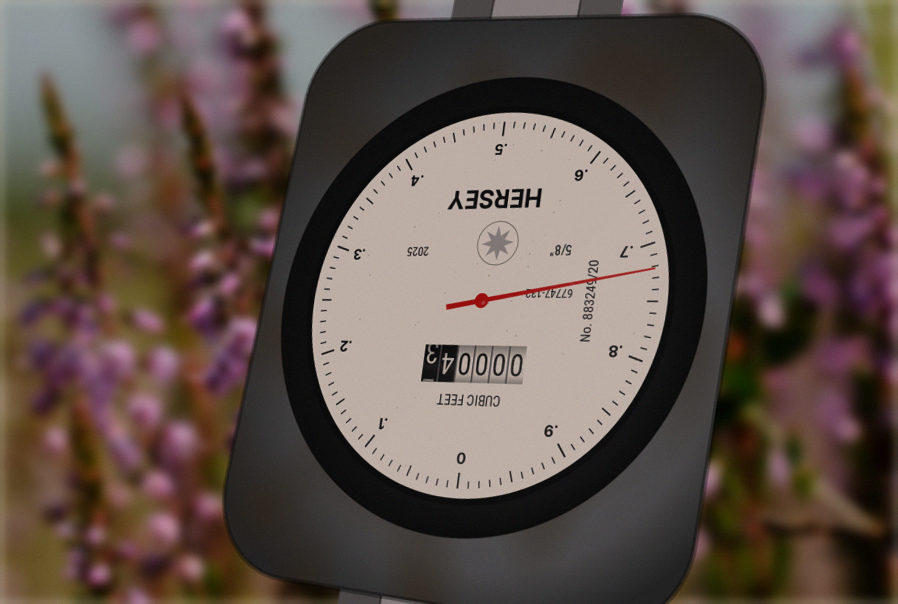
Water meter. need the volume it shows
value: 42.72 ft³
